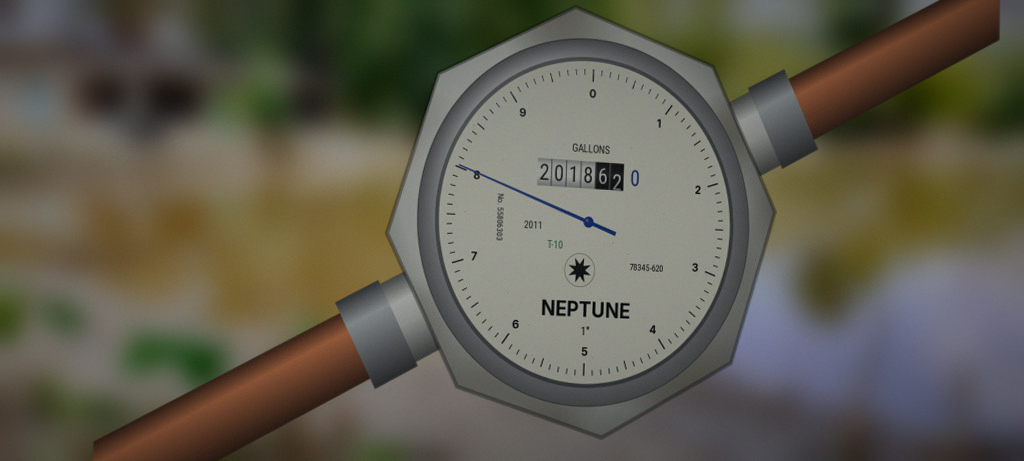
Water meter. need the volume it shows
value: 2018618.0 gal
